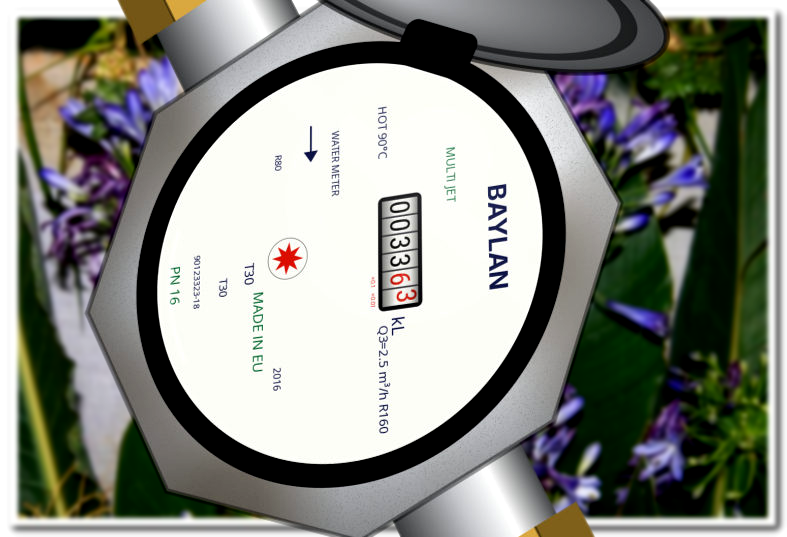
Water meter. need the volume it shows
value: 33.63 kL
